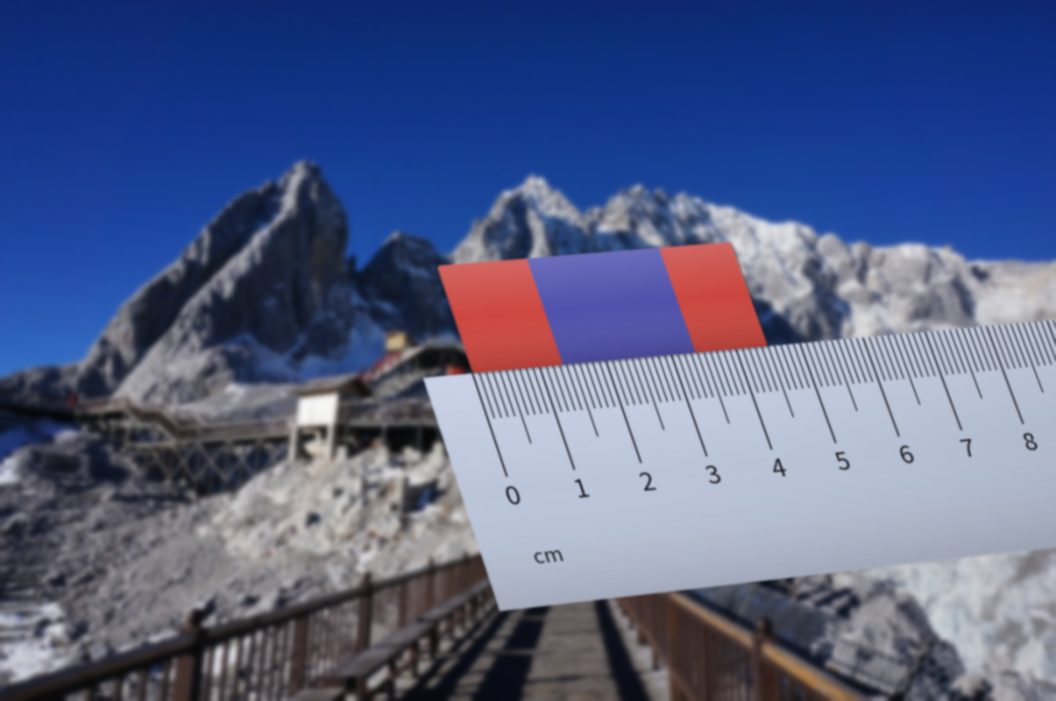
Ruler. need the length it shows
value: 4.5 cm
